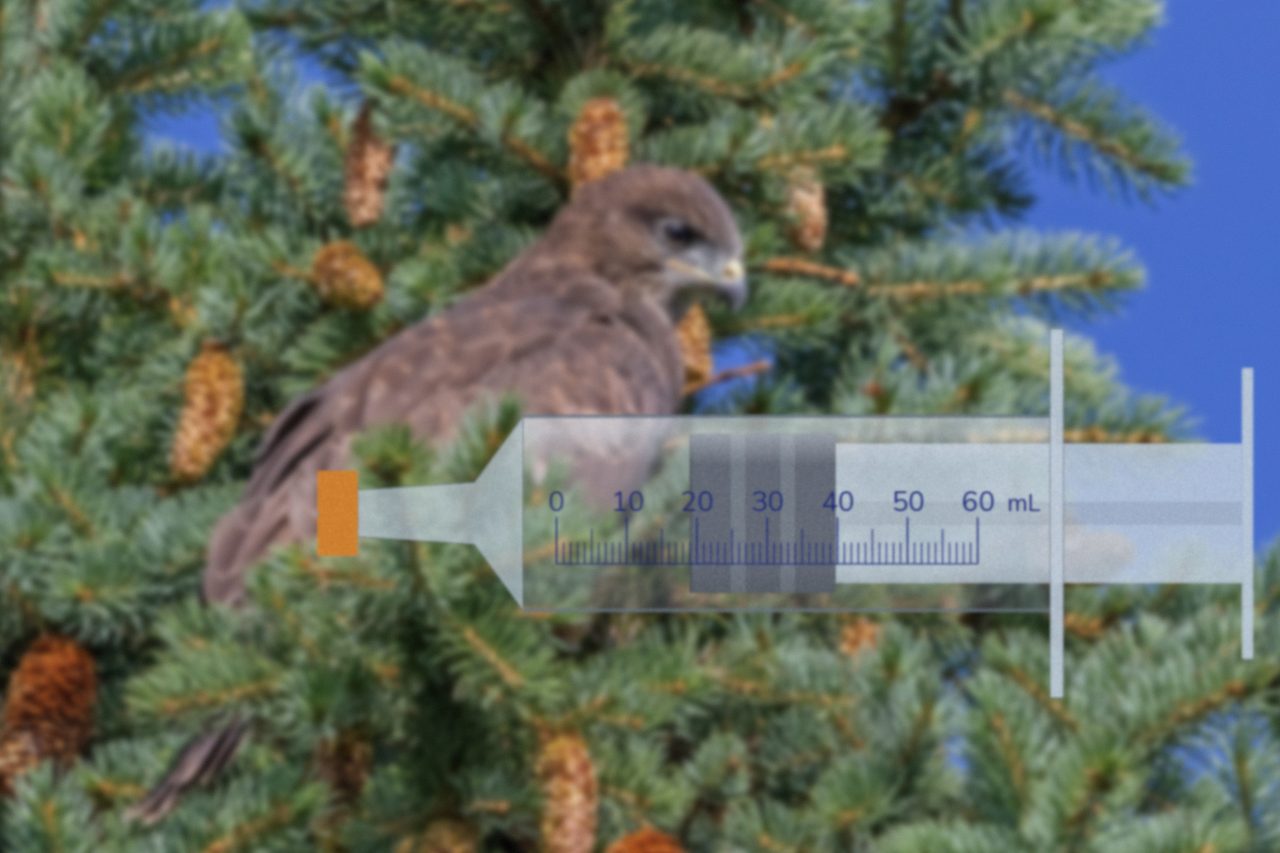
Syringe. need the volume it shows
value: 19 mL
